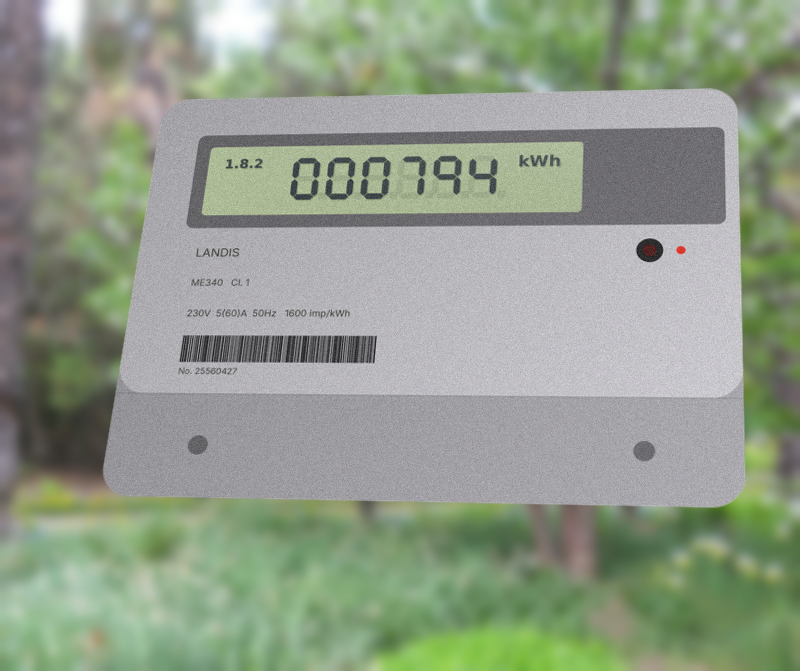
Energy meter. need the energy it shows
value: 794 kWh
